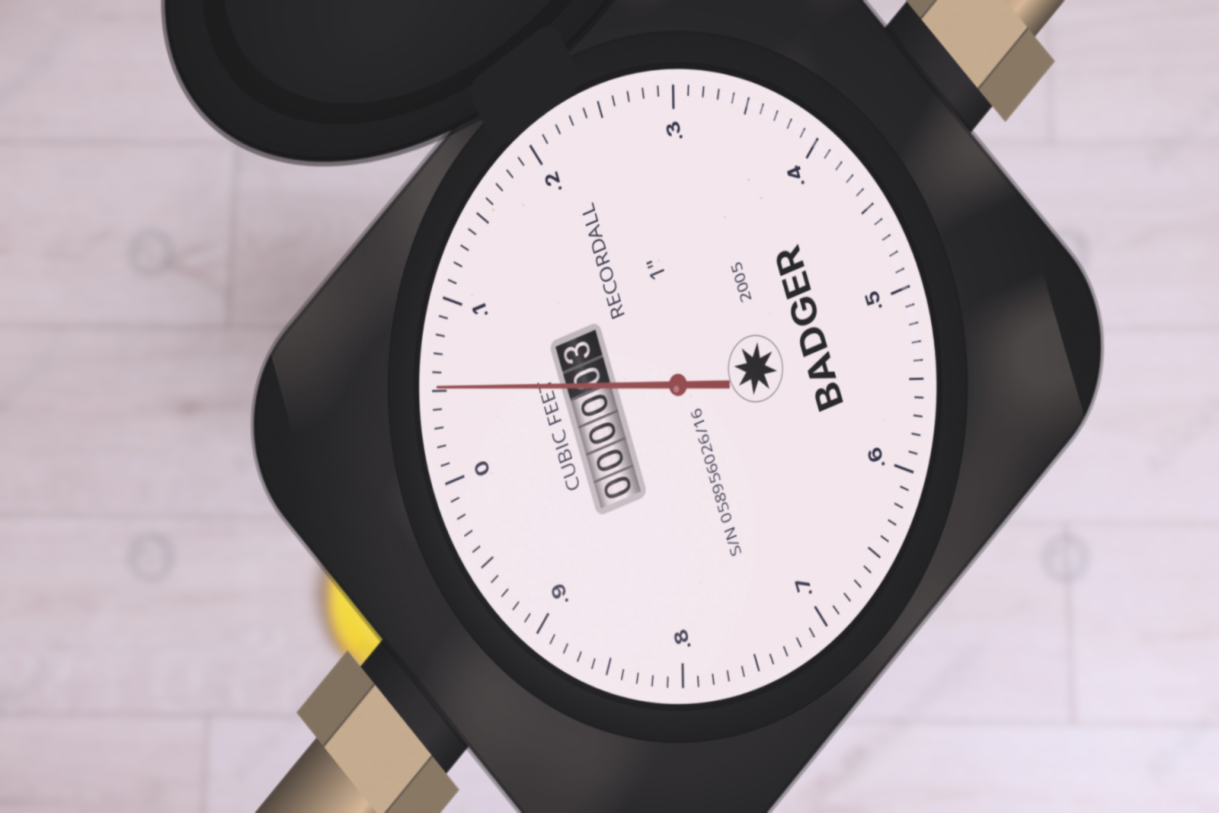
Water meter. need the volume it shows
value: 3.05 ft³
